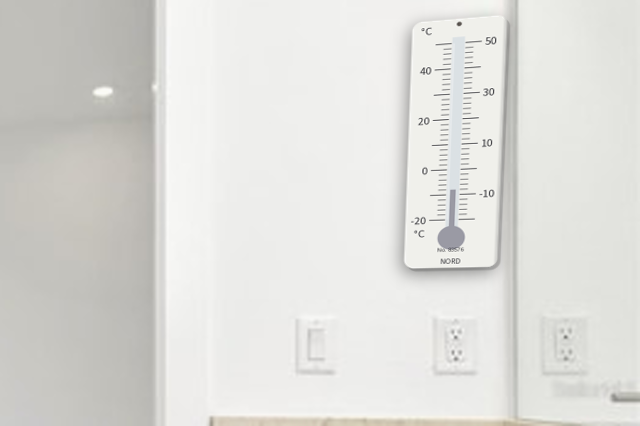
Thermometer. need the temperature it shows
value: -8 °C
